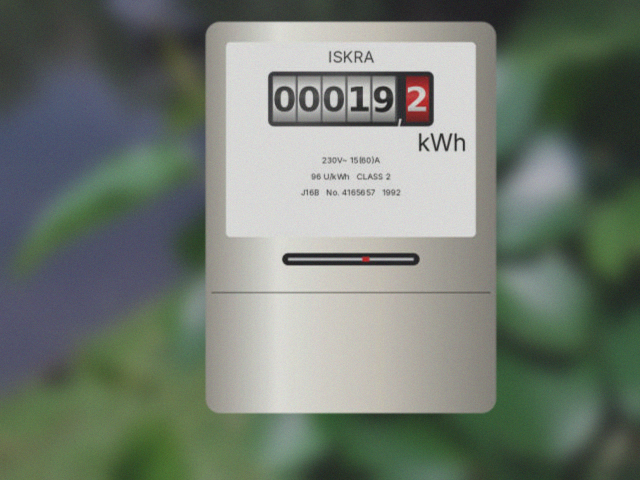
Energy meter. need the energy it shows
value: 19.2 kWh
